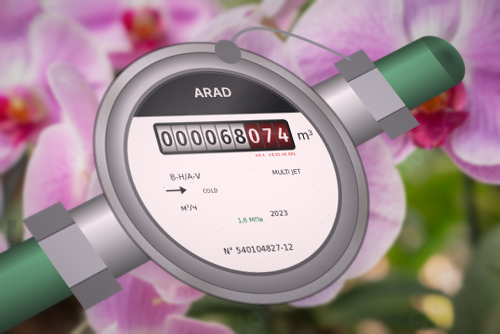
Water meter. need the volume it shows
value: 68.074 m³
